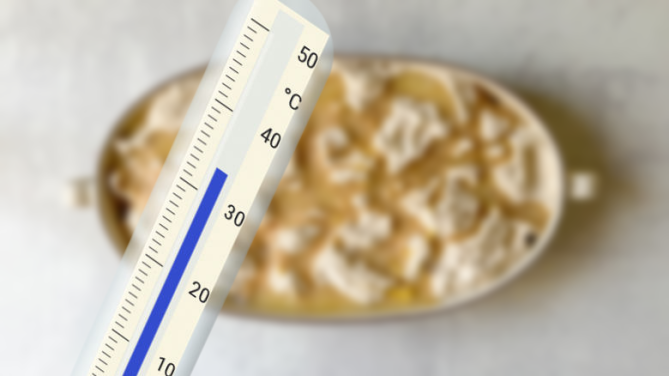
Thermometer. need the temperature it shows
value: 33.5 °C
